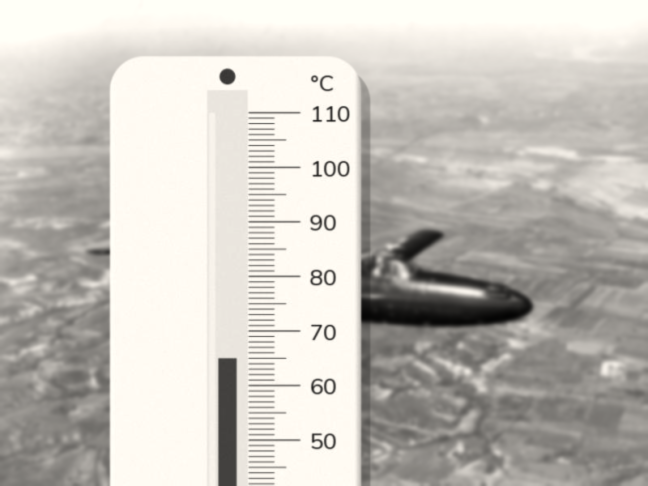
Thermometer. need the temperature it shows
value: 65 °C
